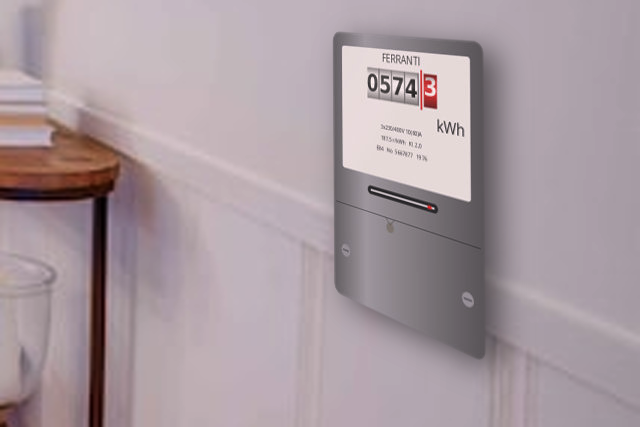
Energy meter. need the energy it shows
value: 574.3 kWh
